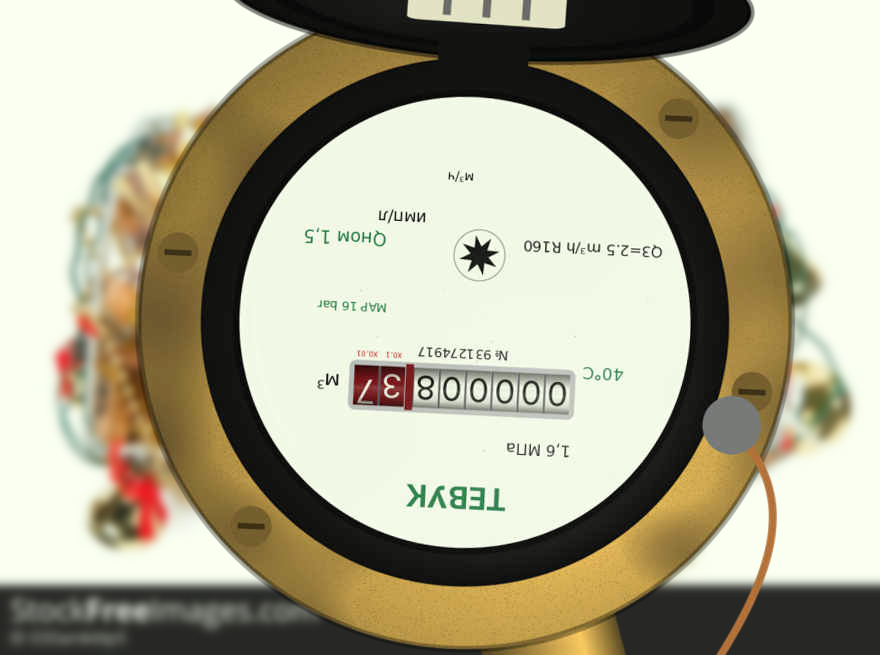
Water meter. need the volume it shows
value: 8.37 m³
